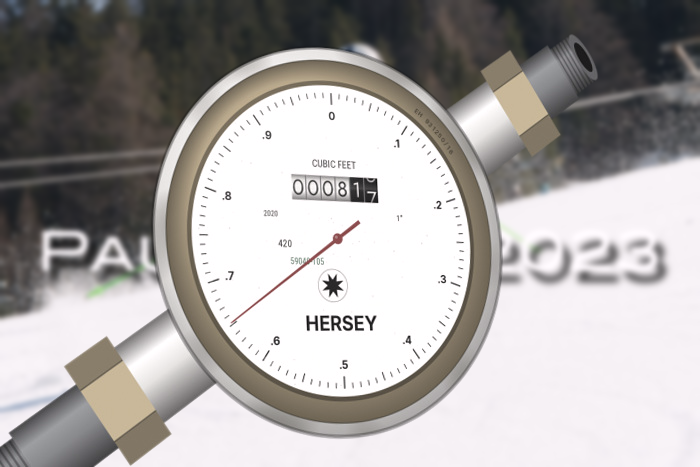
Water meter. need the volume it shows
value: 816.65 ft³
